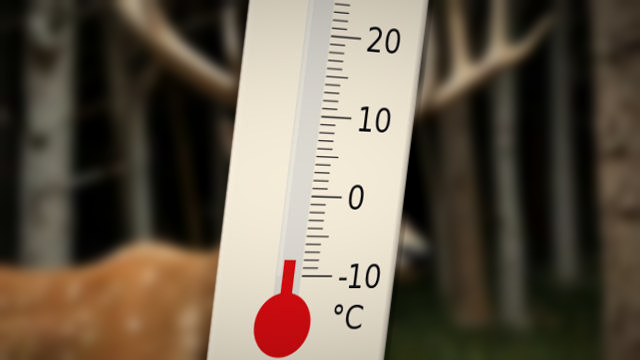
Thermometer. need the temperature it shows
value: -8 °C
